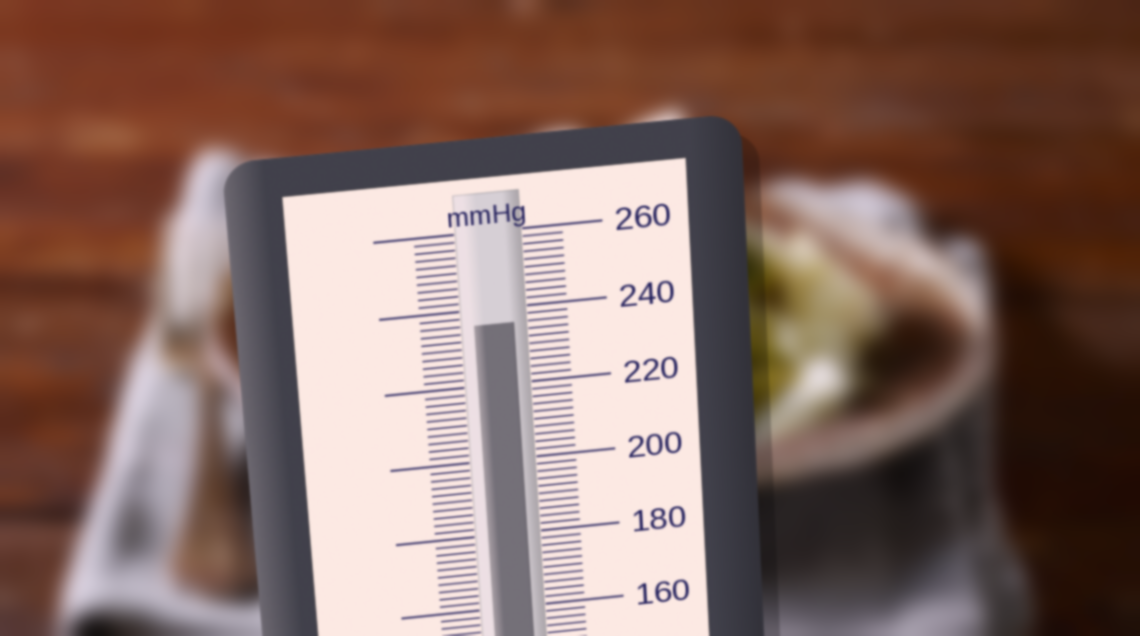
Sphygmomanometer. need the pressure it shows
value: 236 mmHg
